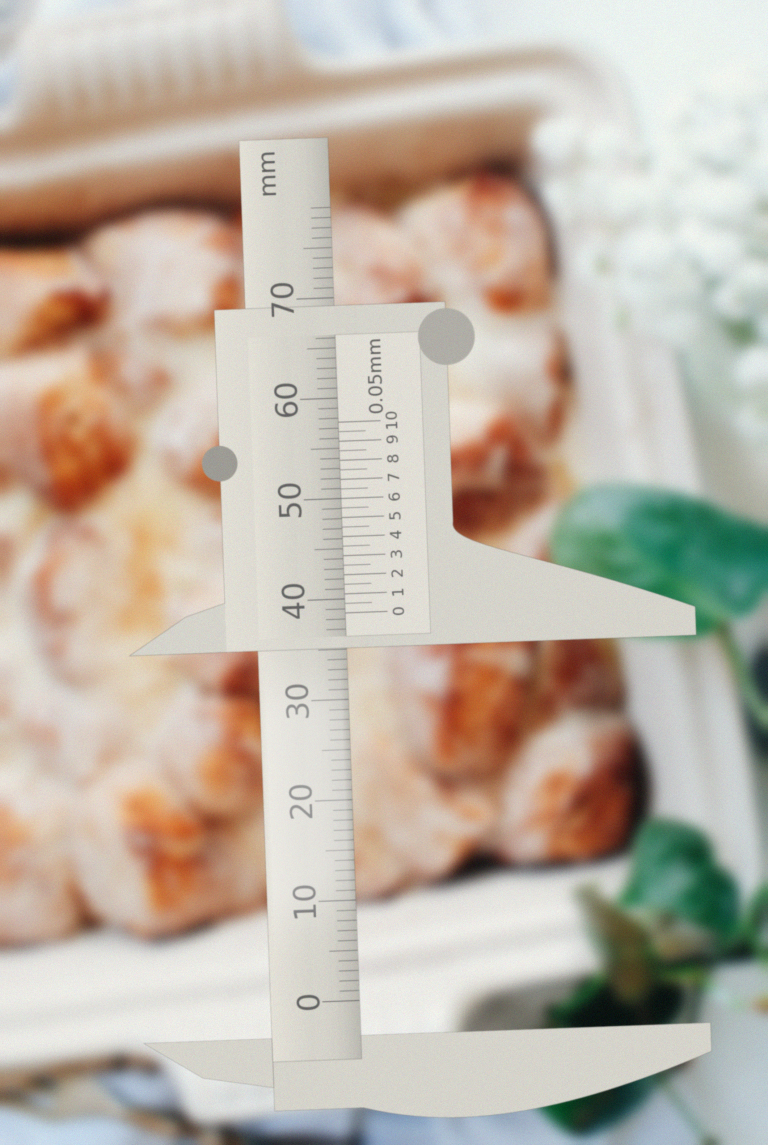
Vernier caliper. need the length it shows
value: 38.6 mm
